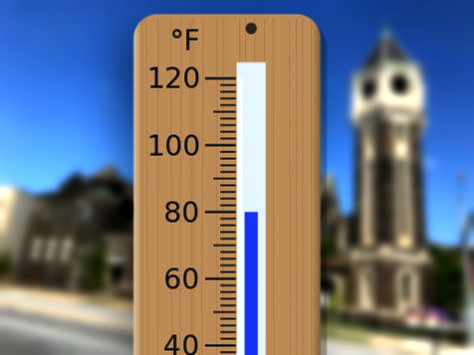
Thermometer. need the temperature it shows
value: 80 °F
